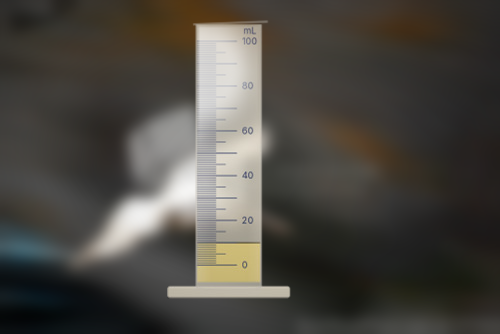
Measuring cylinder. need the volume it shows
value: 10 mL
